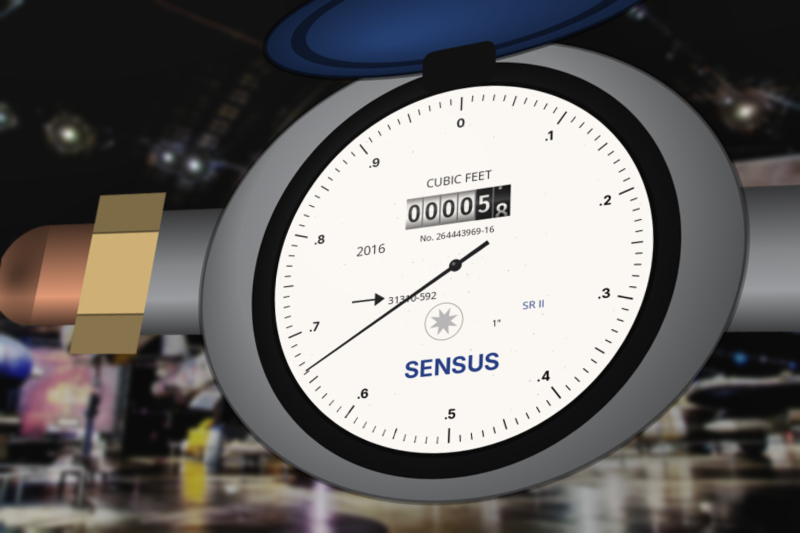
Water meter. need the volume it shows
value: 57.66 ft³
